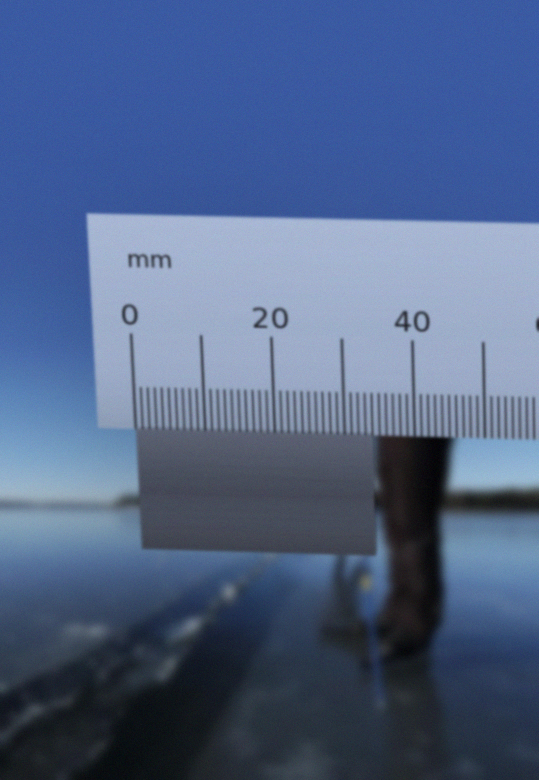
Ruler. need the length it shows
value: 34 mm
